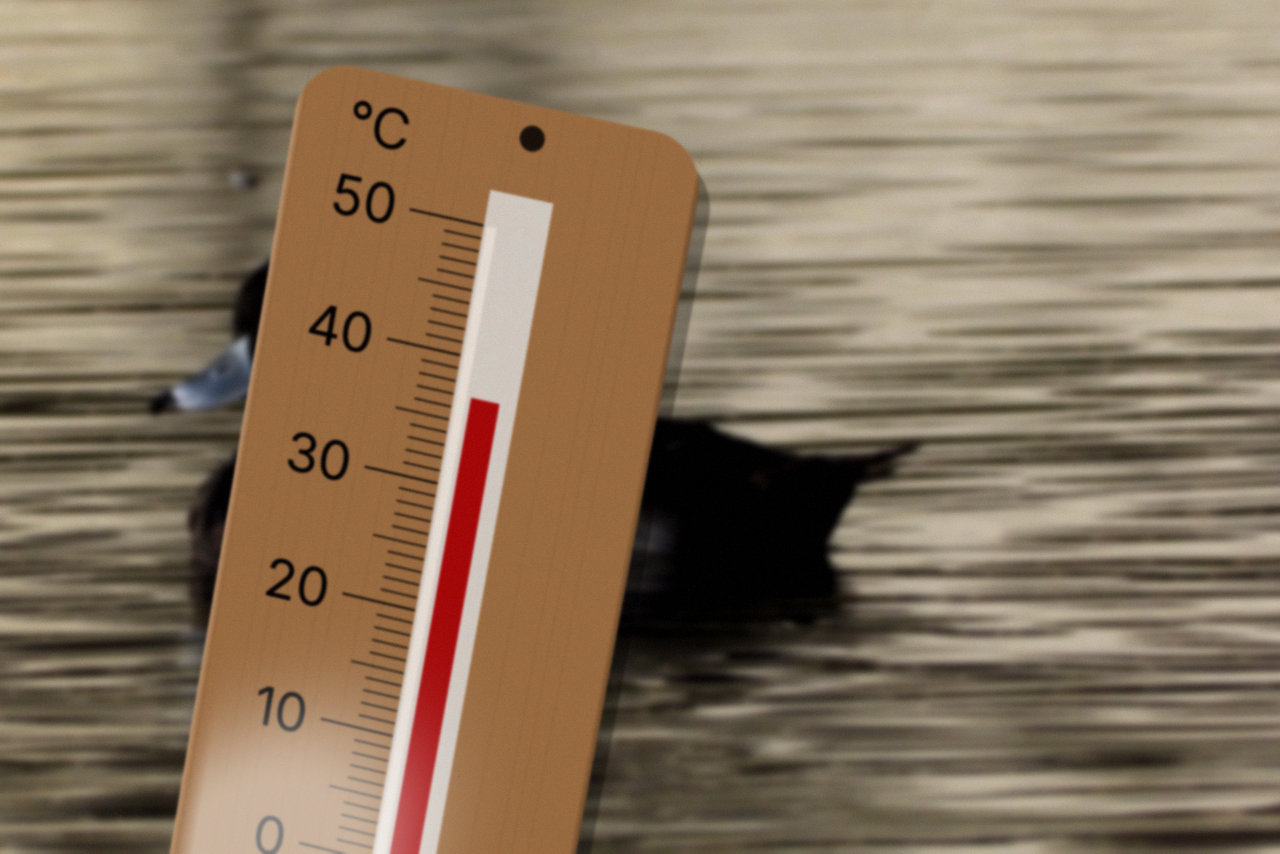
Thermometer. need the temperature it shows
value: 37 °C
